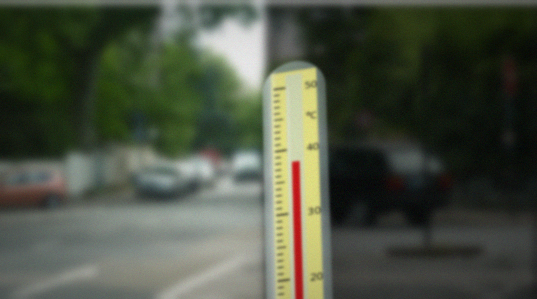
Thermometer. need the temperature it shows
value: 38 °C
